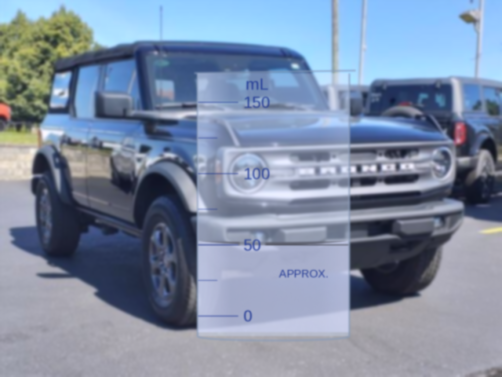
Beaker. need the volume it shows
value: 50 mL
